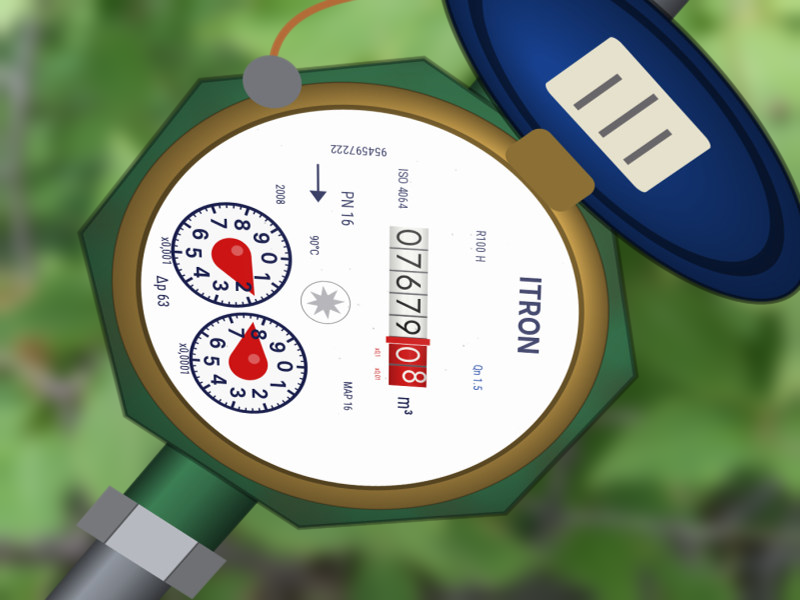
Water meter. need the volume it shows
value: 7679.0817 m³
